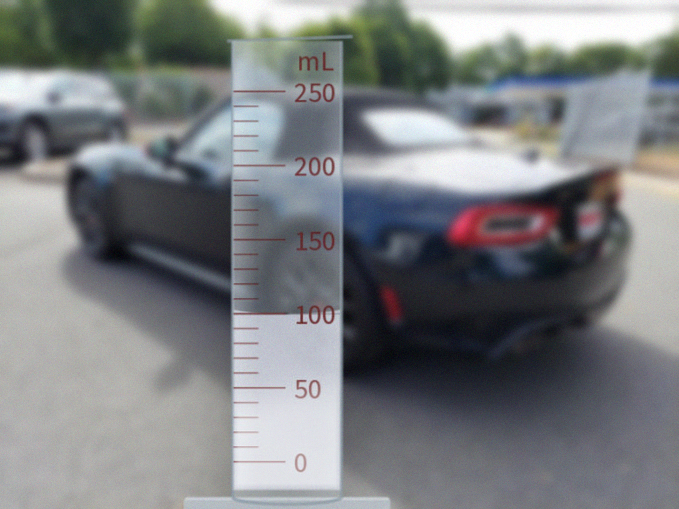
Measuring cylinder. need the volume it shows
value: 100 mL
